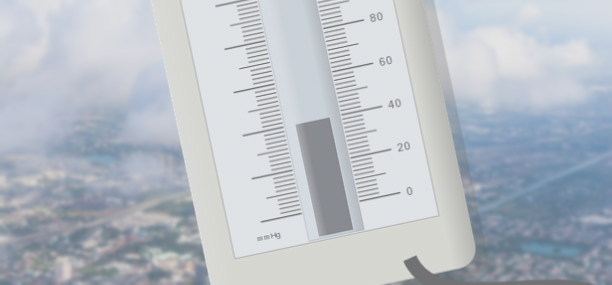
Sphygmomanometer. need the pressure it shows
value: 40 mmHg
